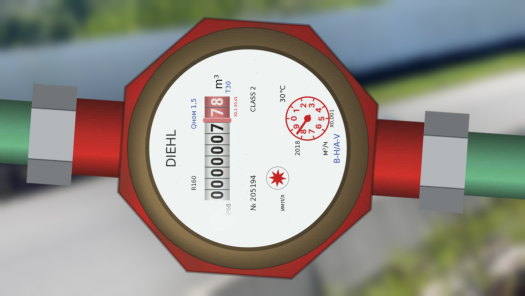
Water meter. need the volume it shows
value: 7.788 m³
